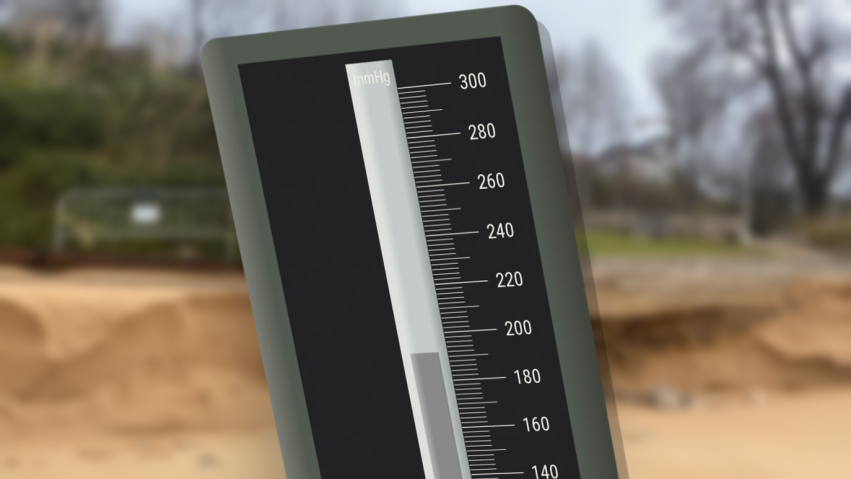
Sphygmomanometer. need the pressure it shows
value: 192 mmHg
